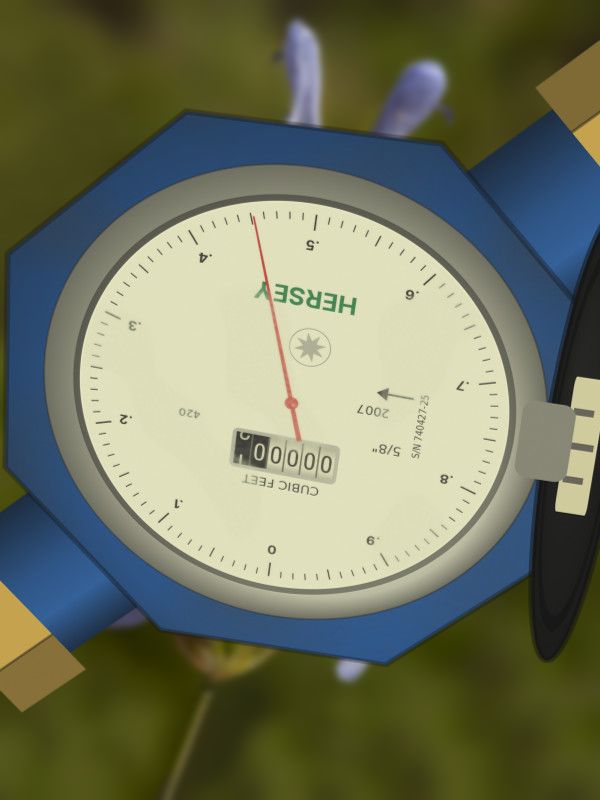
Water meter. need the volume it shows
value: 1.45 ft³
